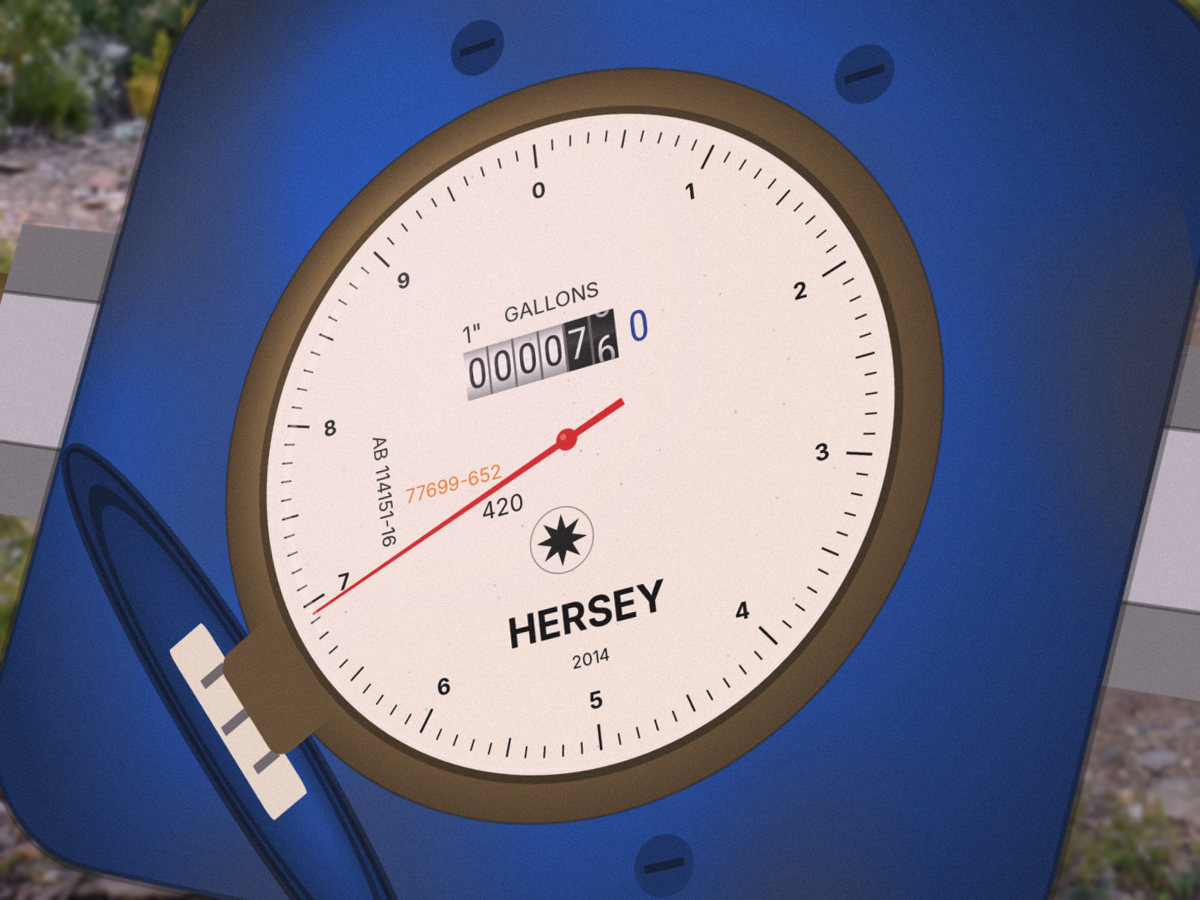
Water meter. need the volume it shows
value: 756.9 gal
